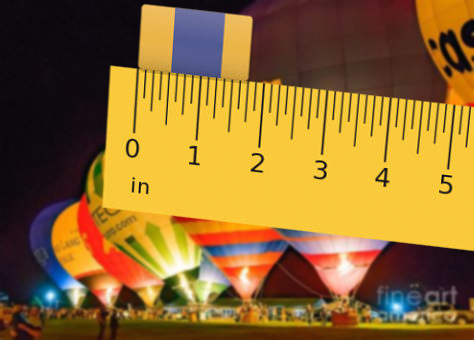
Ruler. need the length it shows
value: 1.75 in
